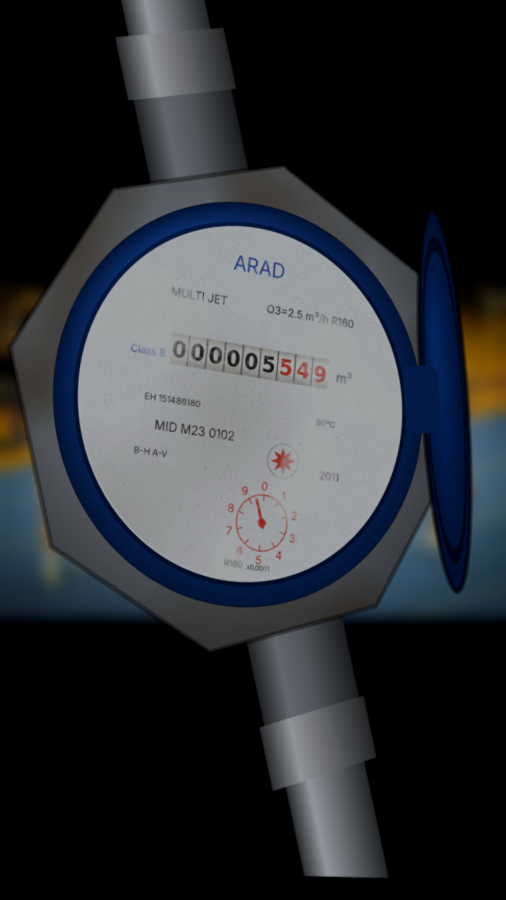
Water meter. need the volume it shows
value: 5.5489 m³
